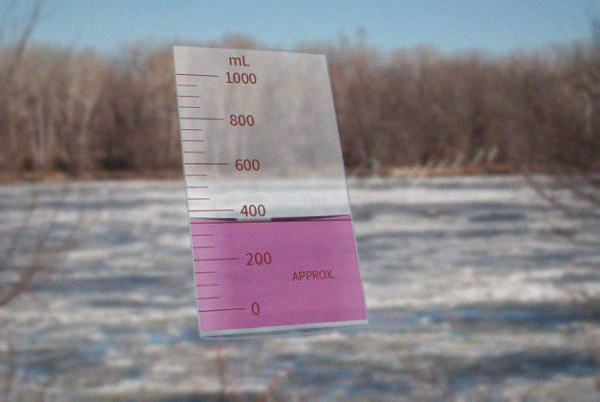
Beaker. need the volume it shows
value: 350 mL
